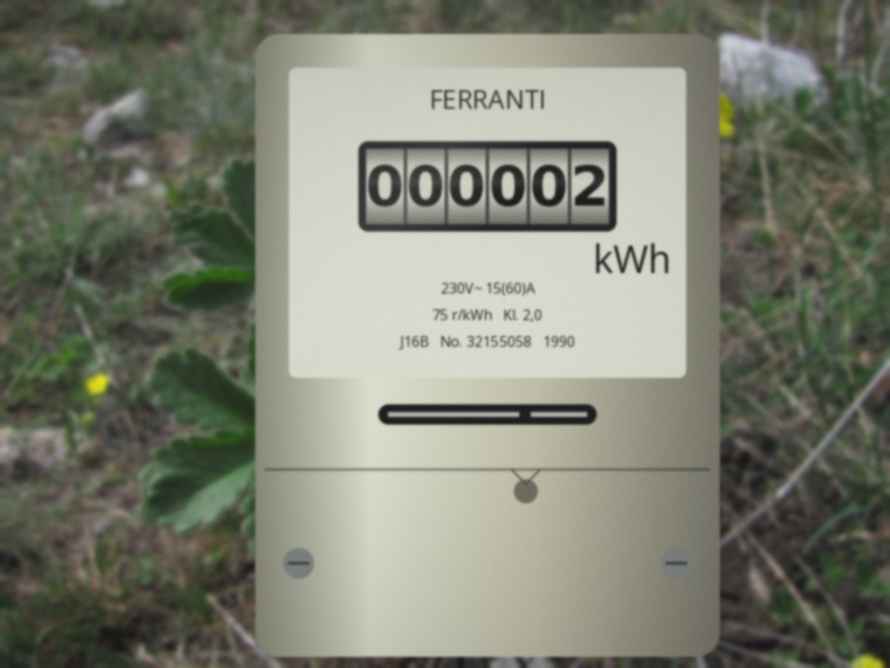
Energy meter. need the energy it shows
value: 2 kWh
